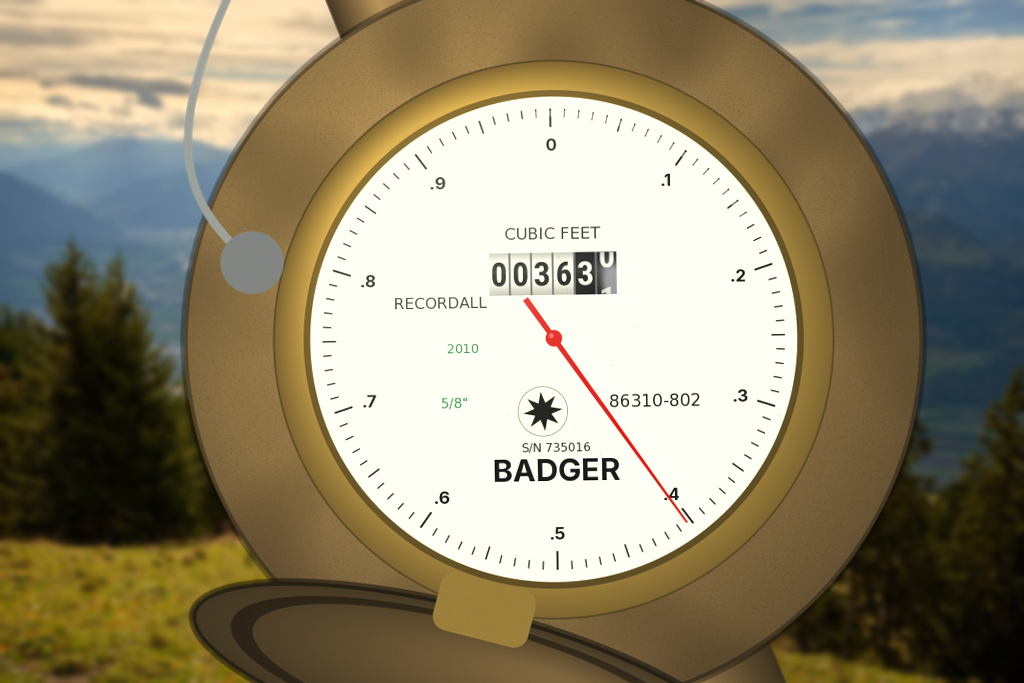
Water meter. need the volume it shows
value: 3630.40 ft³
